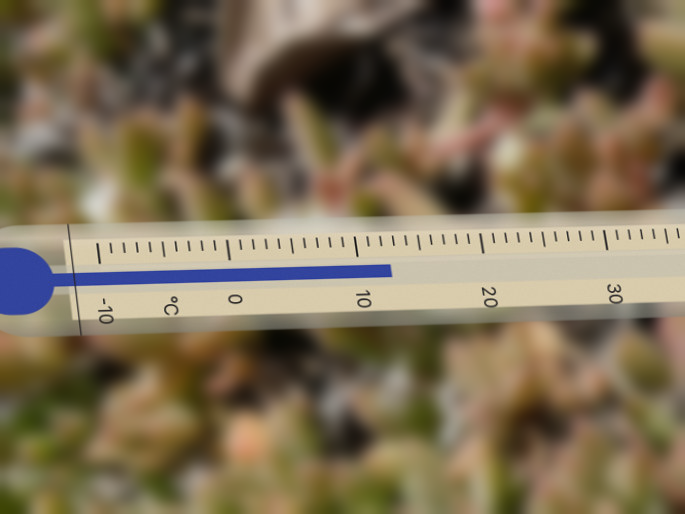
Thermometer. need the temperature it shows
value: 12.5 °C
